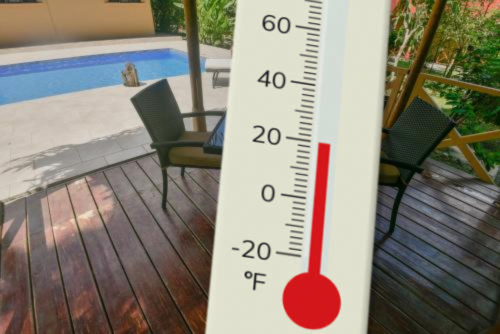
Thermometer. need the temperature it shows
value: 20 °F
